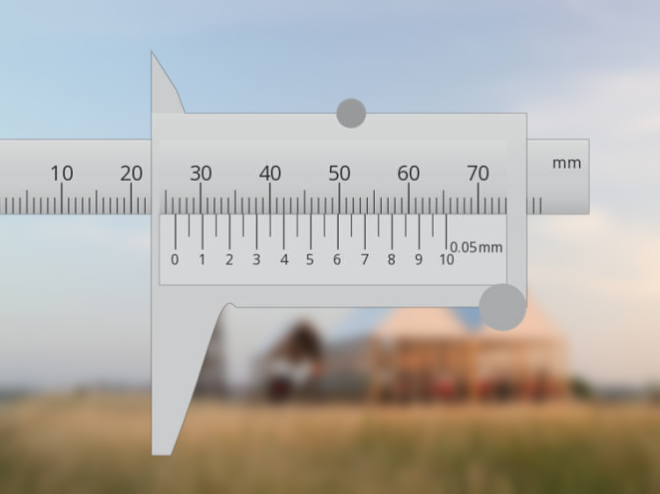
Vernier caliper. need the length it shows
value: 26.4 mm
